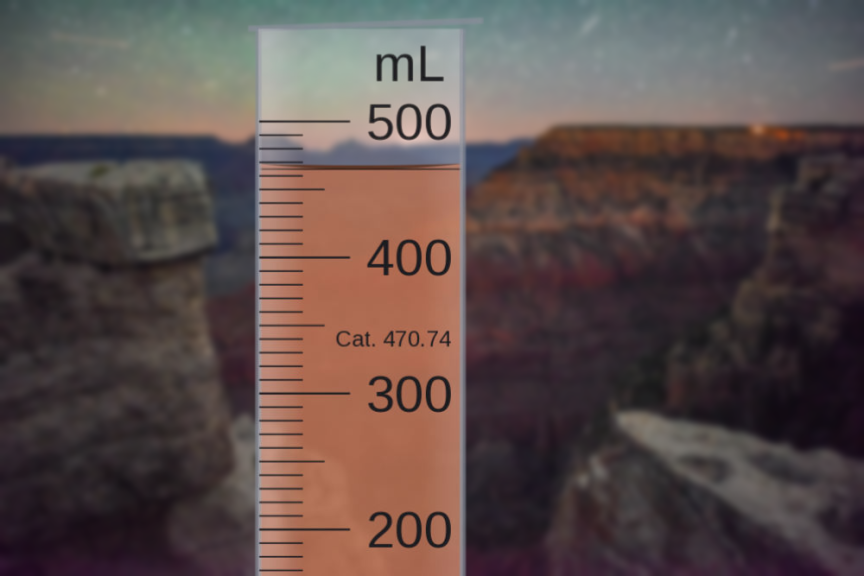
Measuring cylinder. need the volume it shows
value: 465 mL
